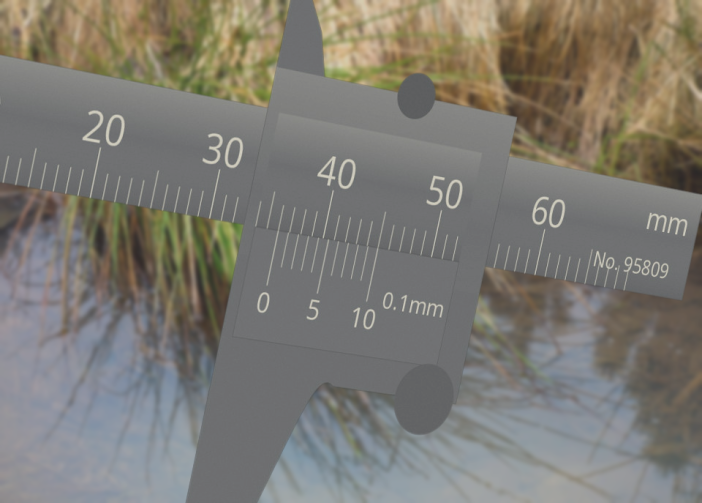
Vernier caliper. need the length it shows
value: 36.0 mm
